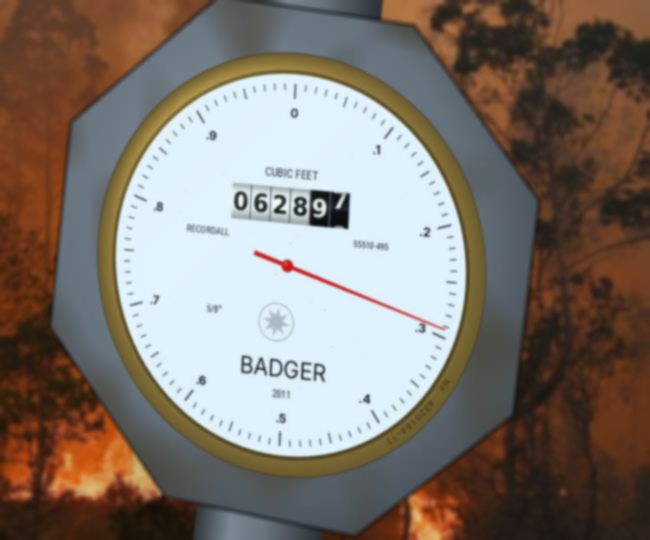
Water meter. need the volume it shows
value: 62897.29 ft³
